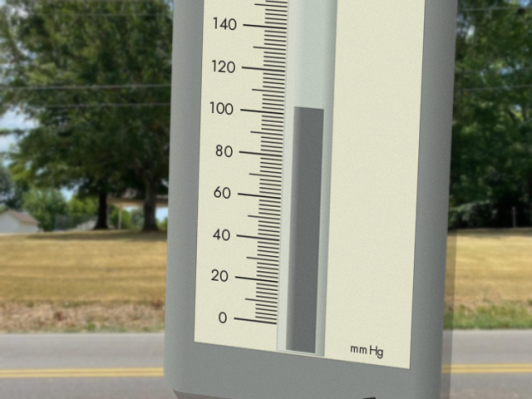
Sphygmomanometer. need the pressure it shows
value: 104 mmHg
